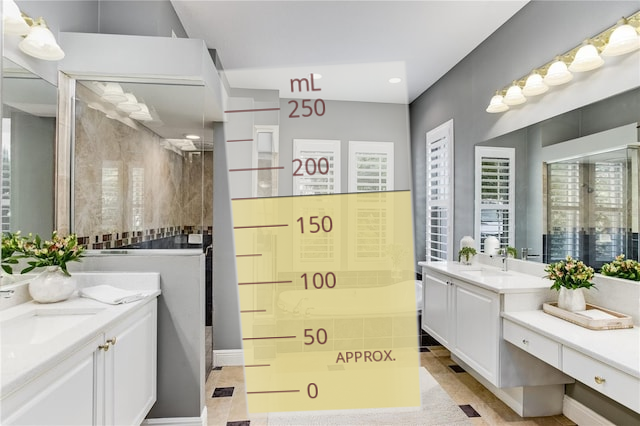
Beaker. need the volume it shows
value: 175 mL
